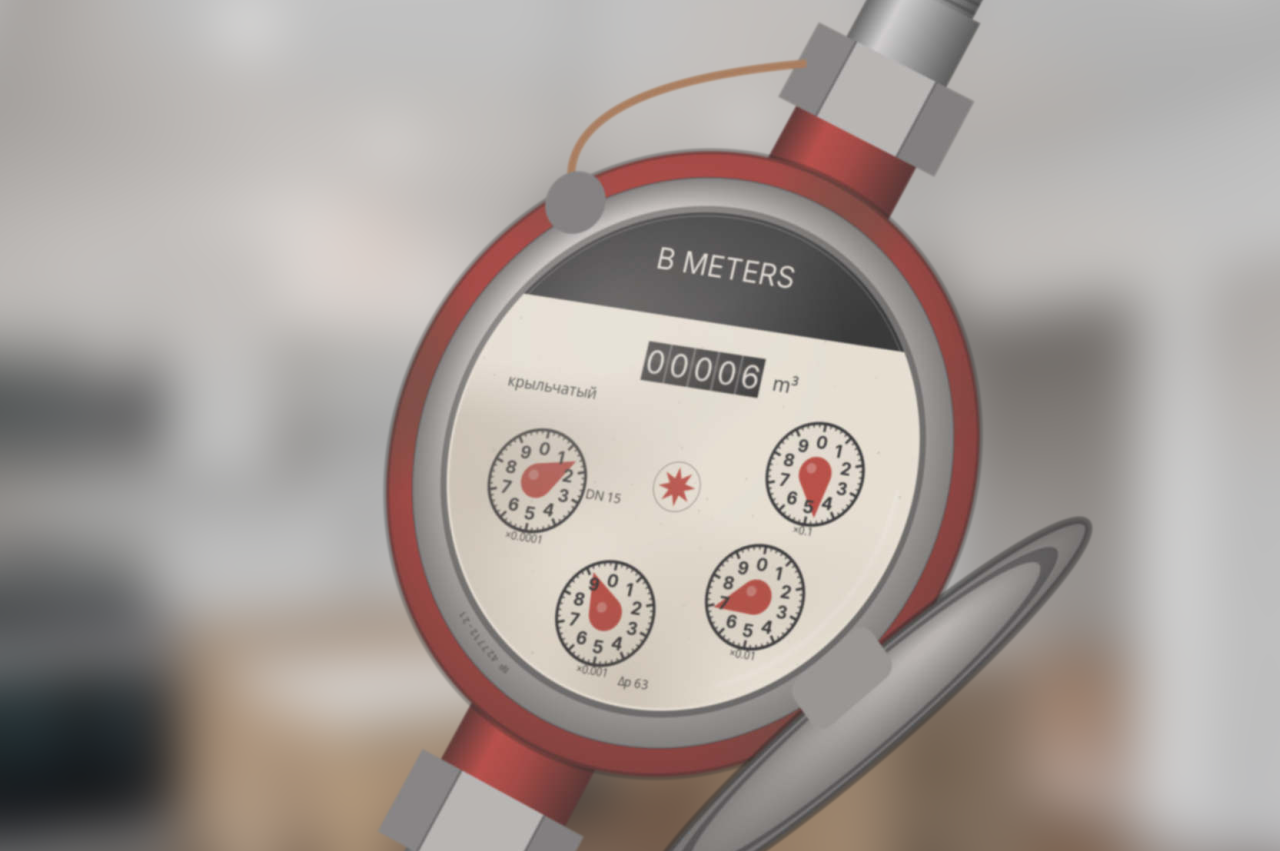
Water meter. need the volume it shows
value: 6.4691 m³
